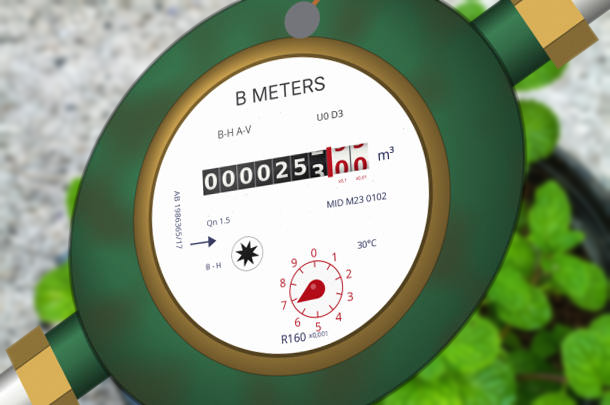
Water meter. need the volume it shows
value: 252.996 m³
